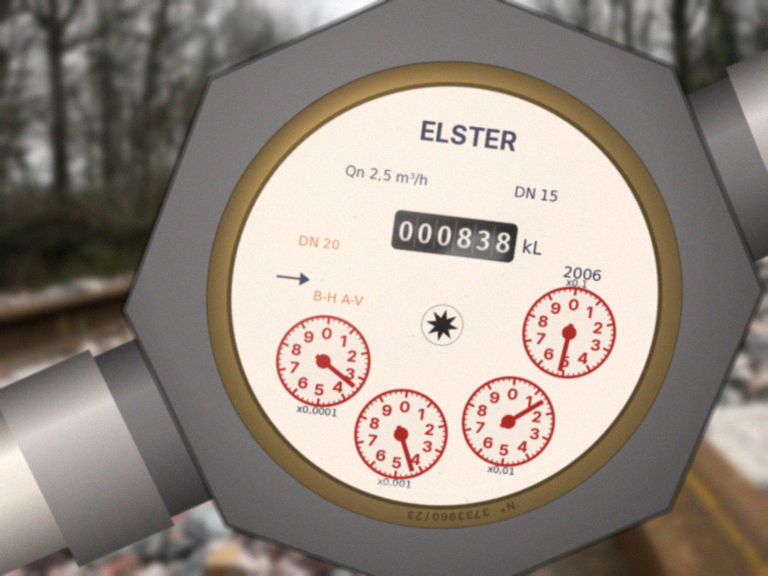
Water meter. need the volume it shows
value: 838.5143 kL
